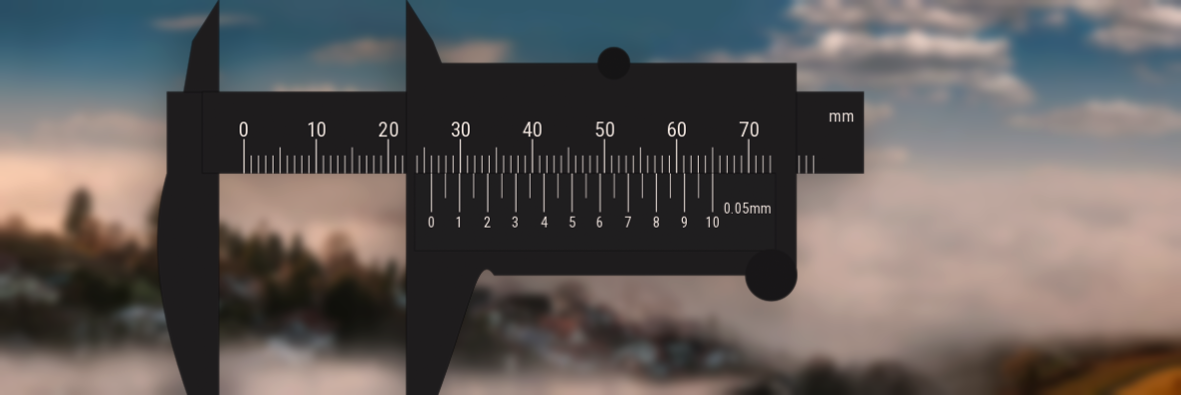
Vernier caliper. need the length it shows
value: 26.0 mm
